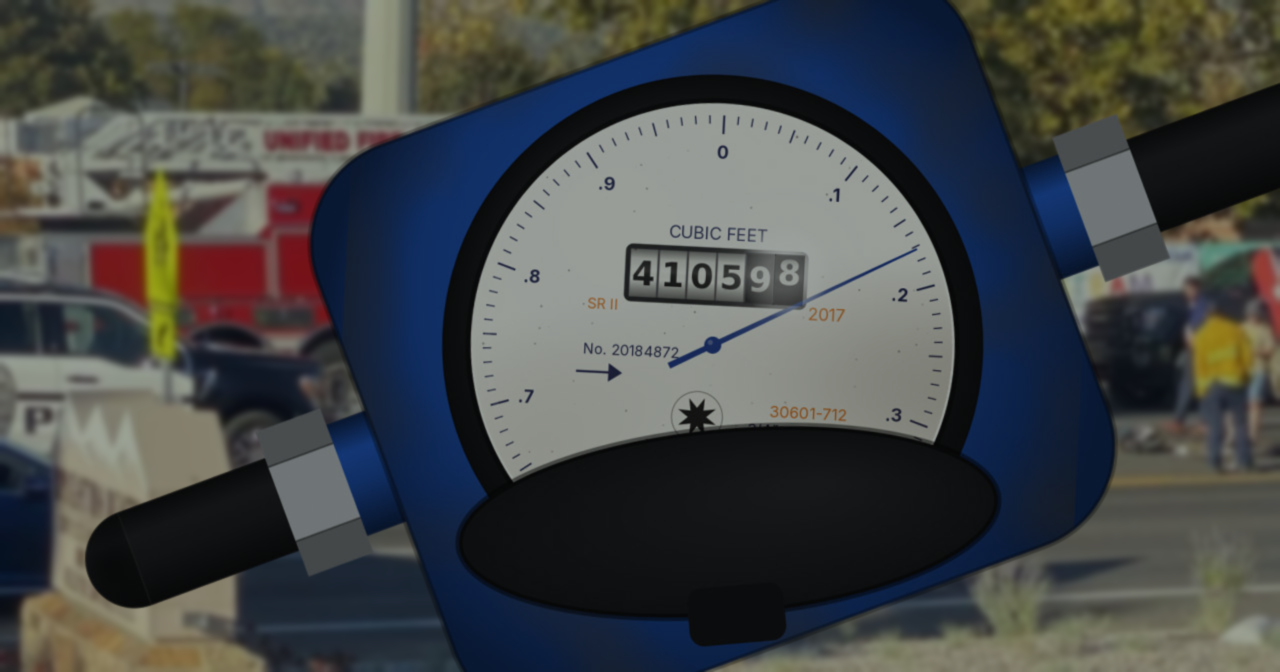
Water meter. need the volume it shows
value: 410598.17 ft³
